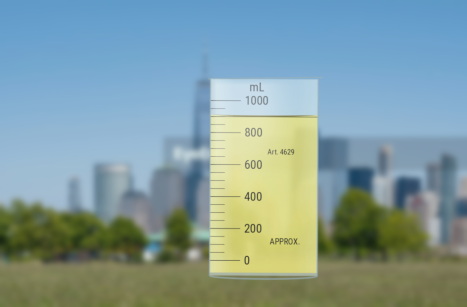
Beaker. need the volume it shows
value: 900 mL
